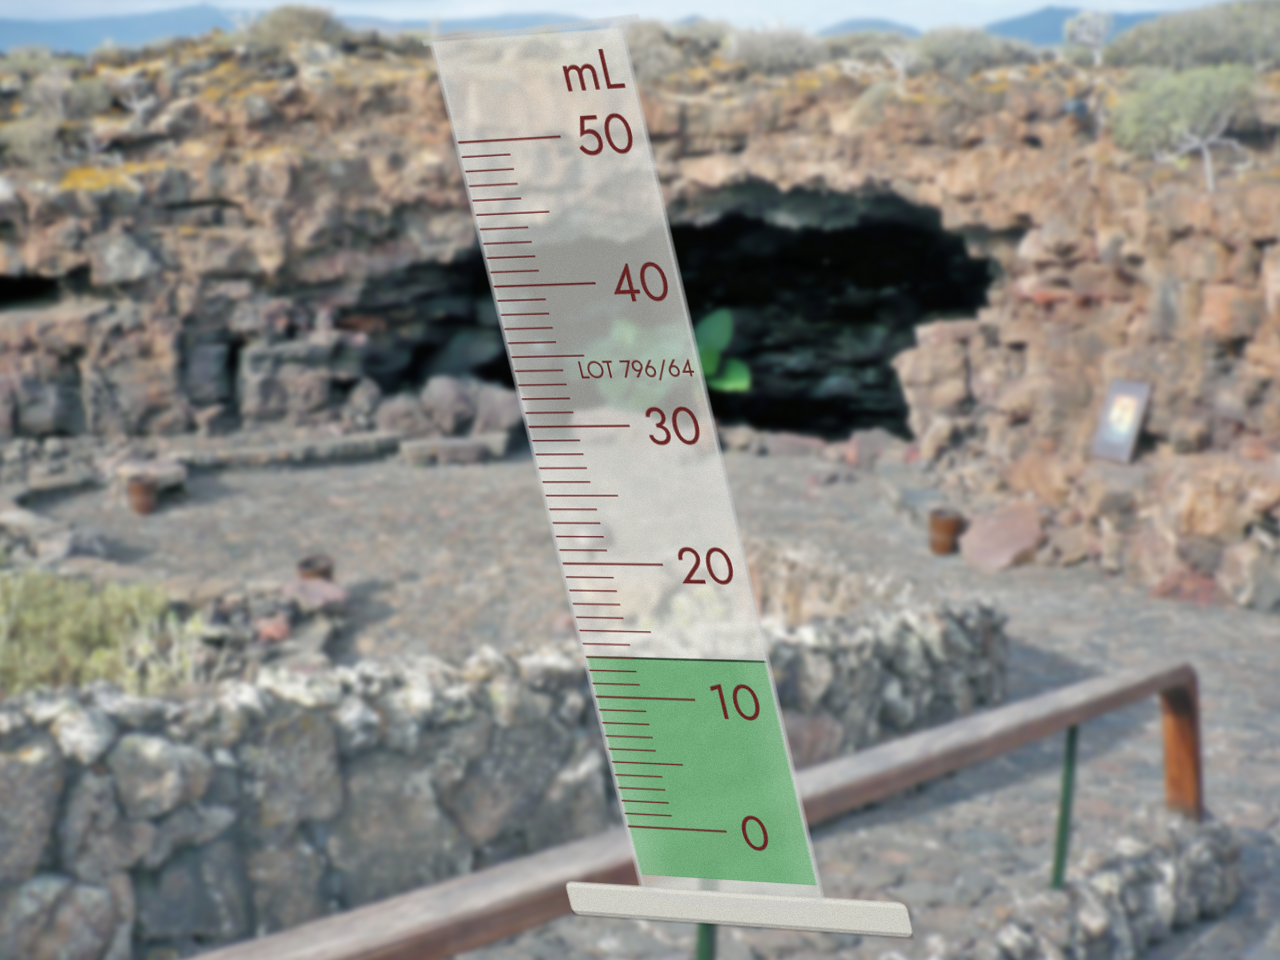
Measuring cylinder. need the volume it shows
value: 13 mL
